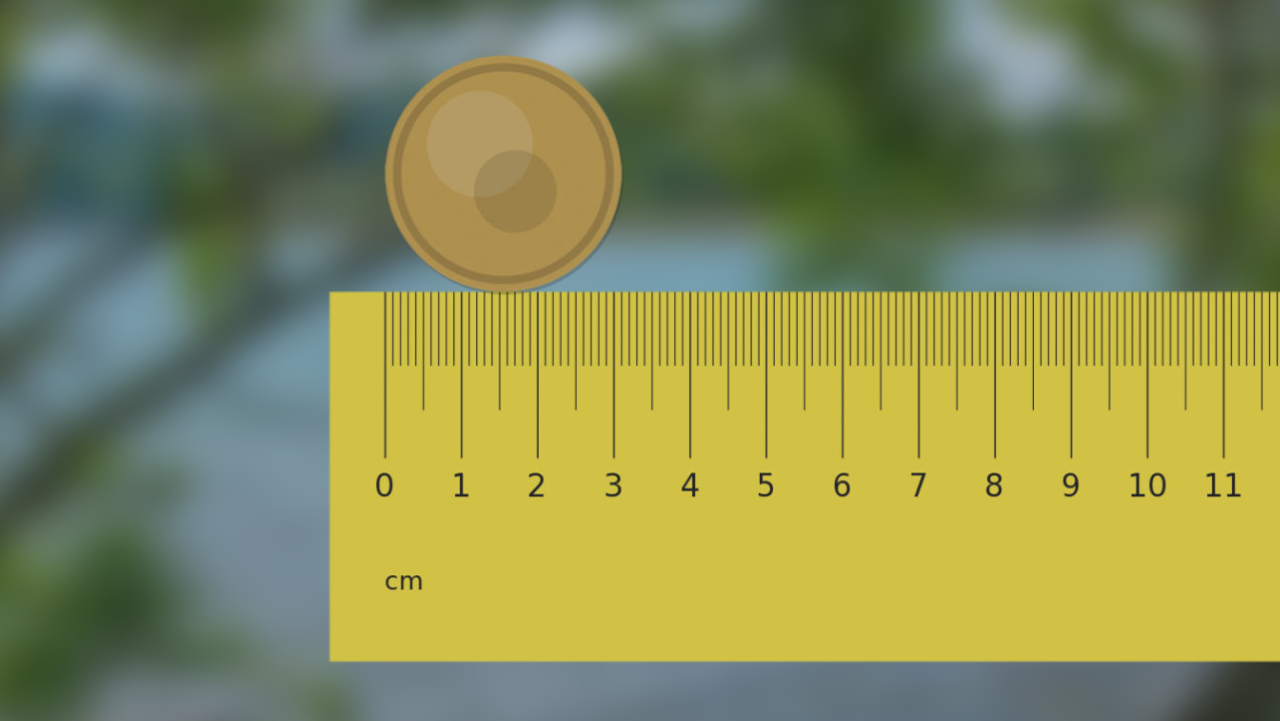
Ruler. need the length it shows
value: 3.1 cm
